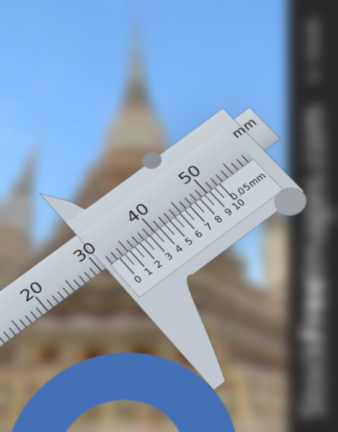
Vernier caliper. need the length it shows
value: 33.4 mm
